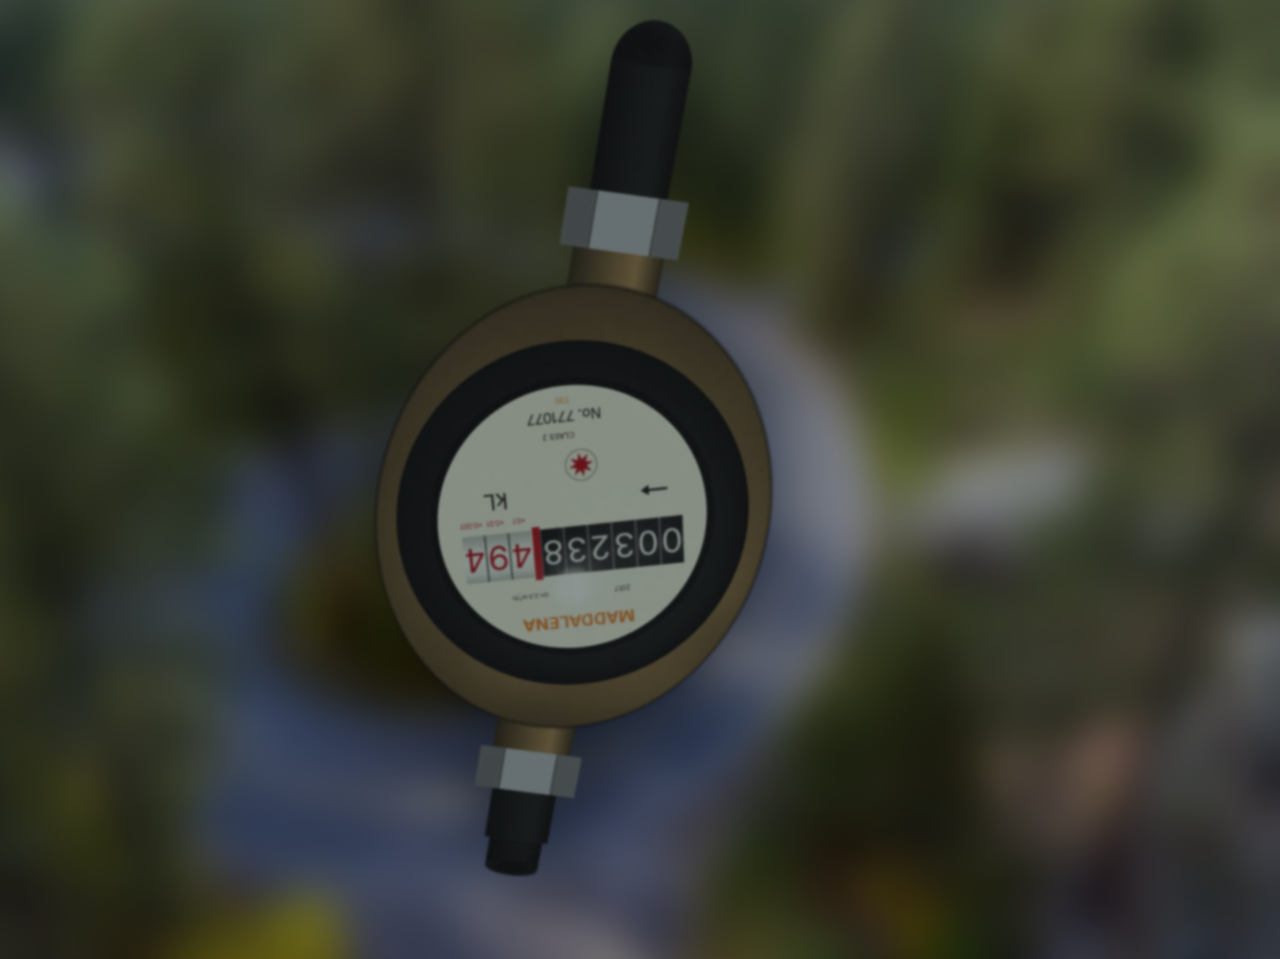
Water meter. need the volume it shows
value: 3238.494 kL
